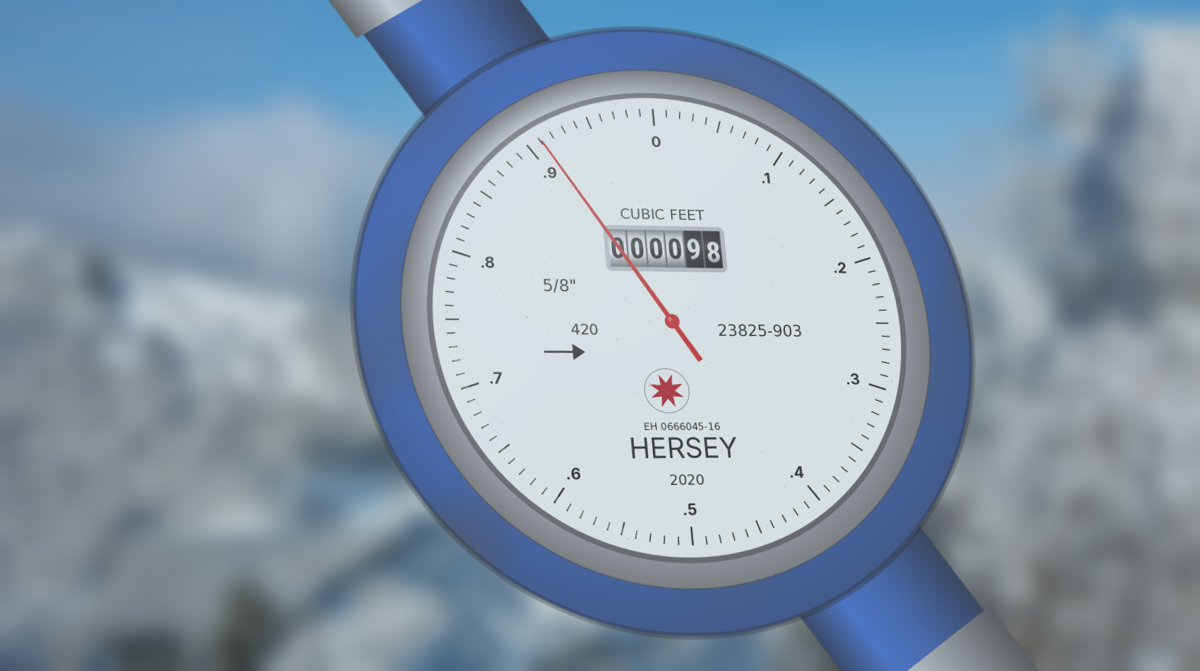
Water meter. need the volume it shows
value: 97.91 ft³
